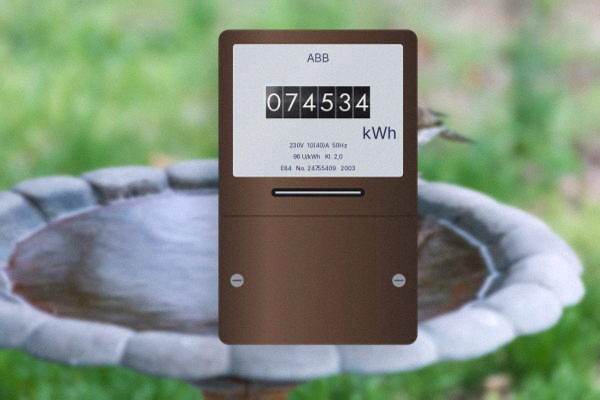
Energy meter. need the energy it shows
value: 74534 kWh
